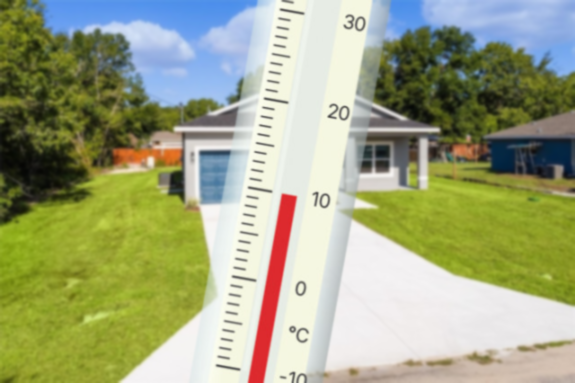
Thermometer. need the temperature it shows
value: 10 °C
